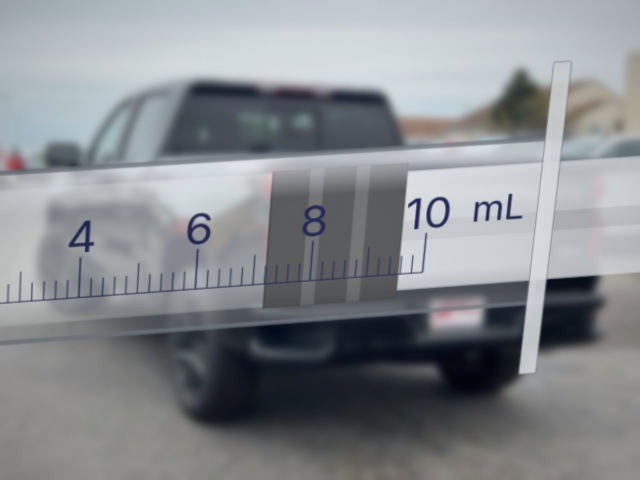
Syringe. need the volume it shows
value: 7.2 mL
